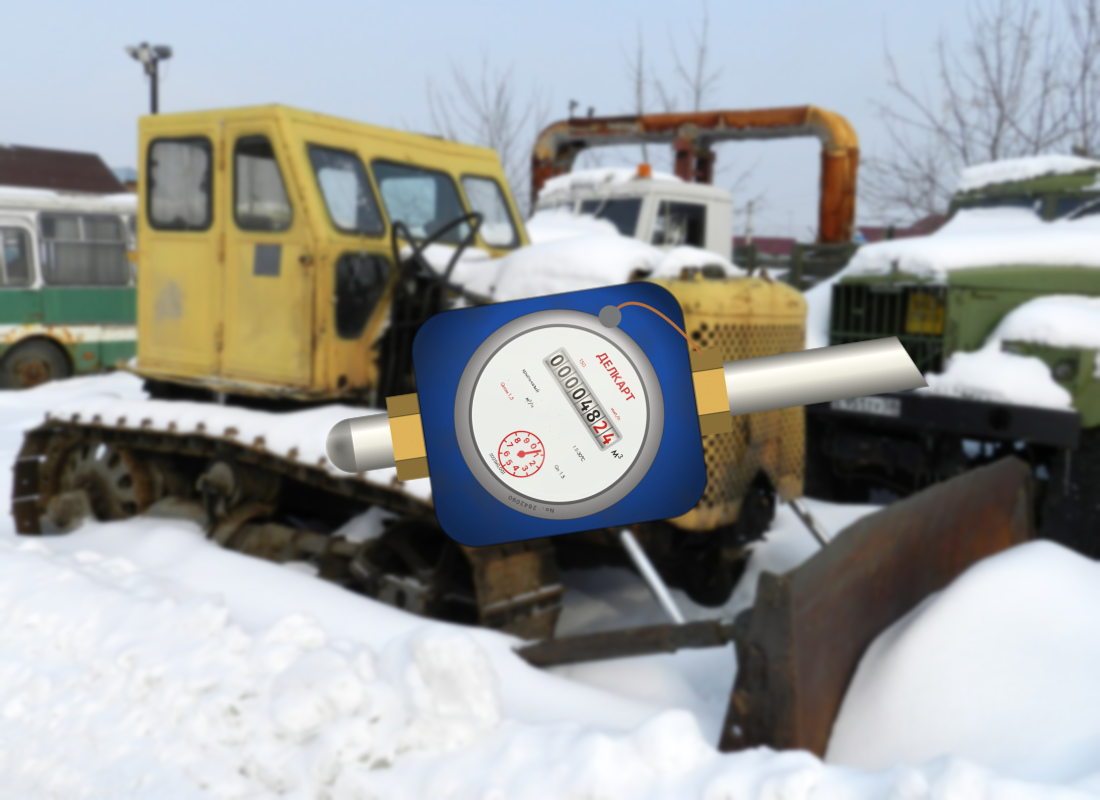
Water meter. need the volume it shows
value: 48.240 m³
